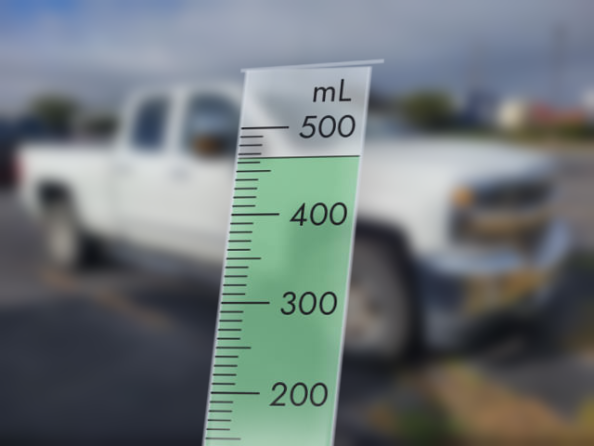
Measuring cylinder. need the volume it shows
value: 465 mL
